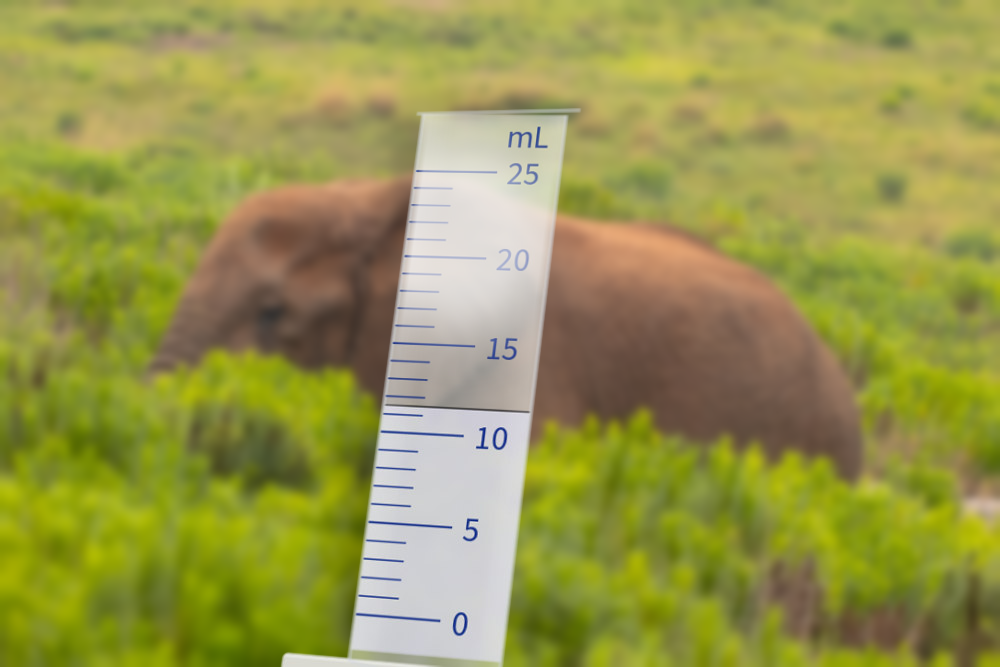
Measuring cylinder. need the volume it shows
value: 11.5 mL
